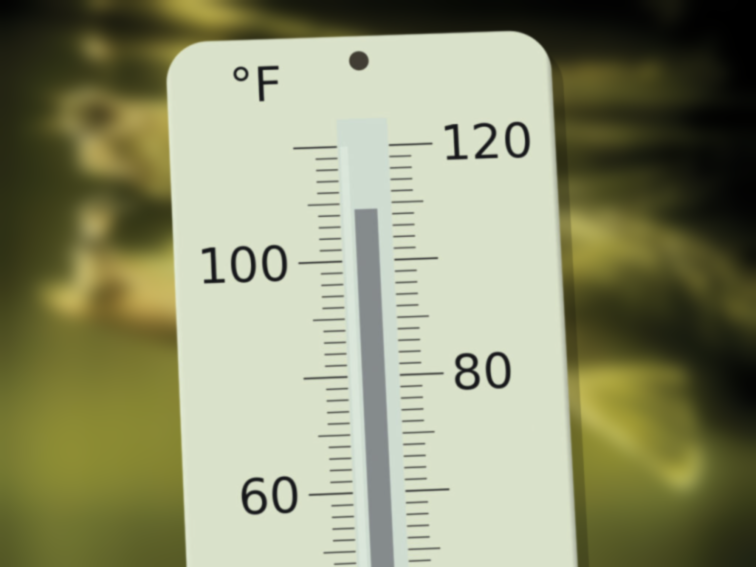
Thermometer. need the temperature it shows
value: 109 °F
